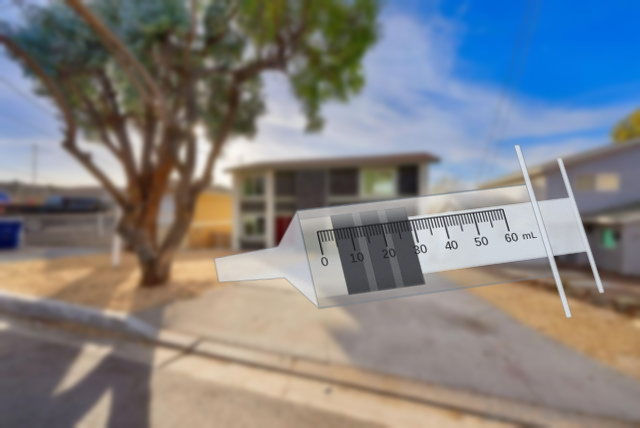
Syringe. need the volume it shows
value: 5 mL
